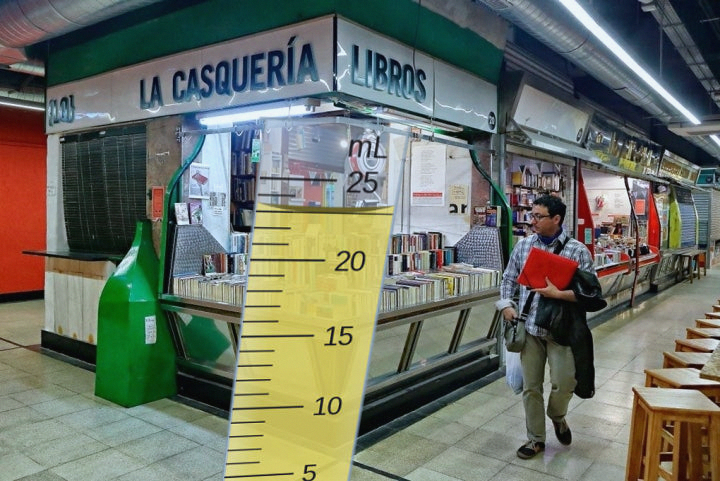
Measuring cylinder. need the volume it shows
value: 23 mL
